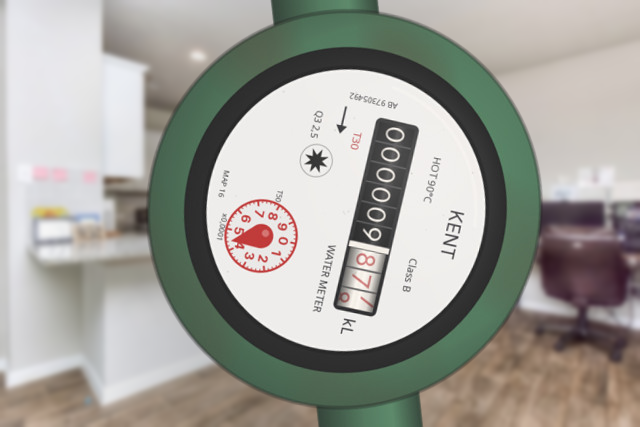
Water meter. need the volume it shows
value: 9.8774 kL
